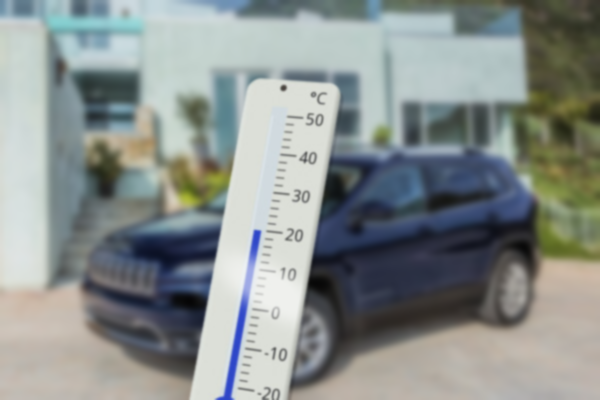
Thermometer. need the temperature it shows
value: 20 °C
